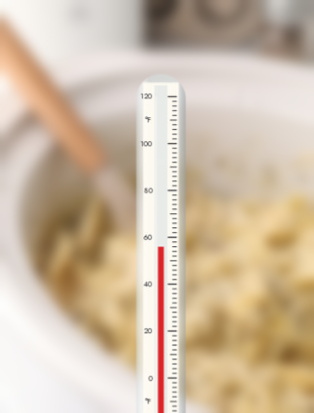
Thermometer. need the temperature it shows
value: 56 °F
